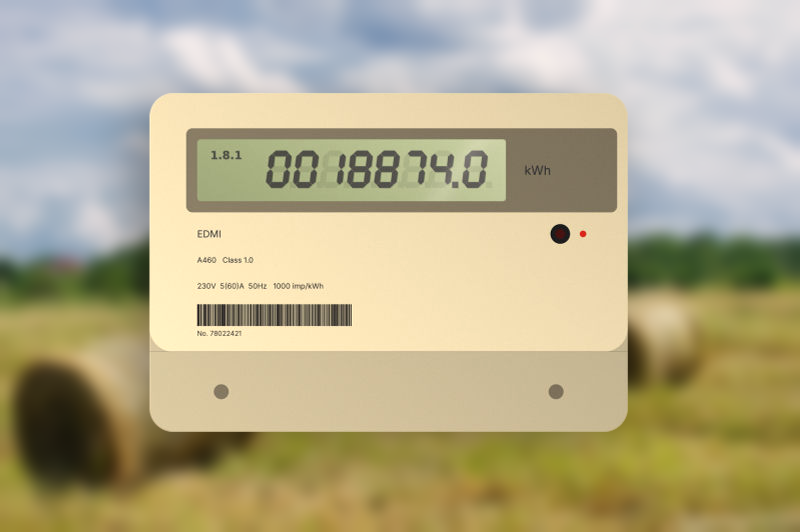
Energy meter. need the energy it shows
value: 18874.0 kWh
